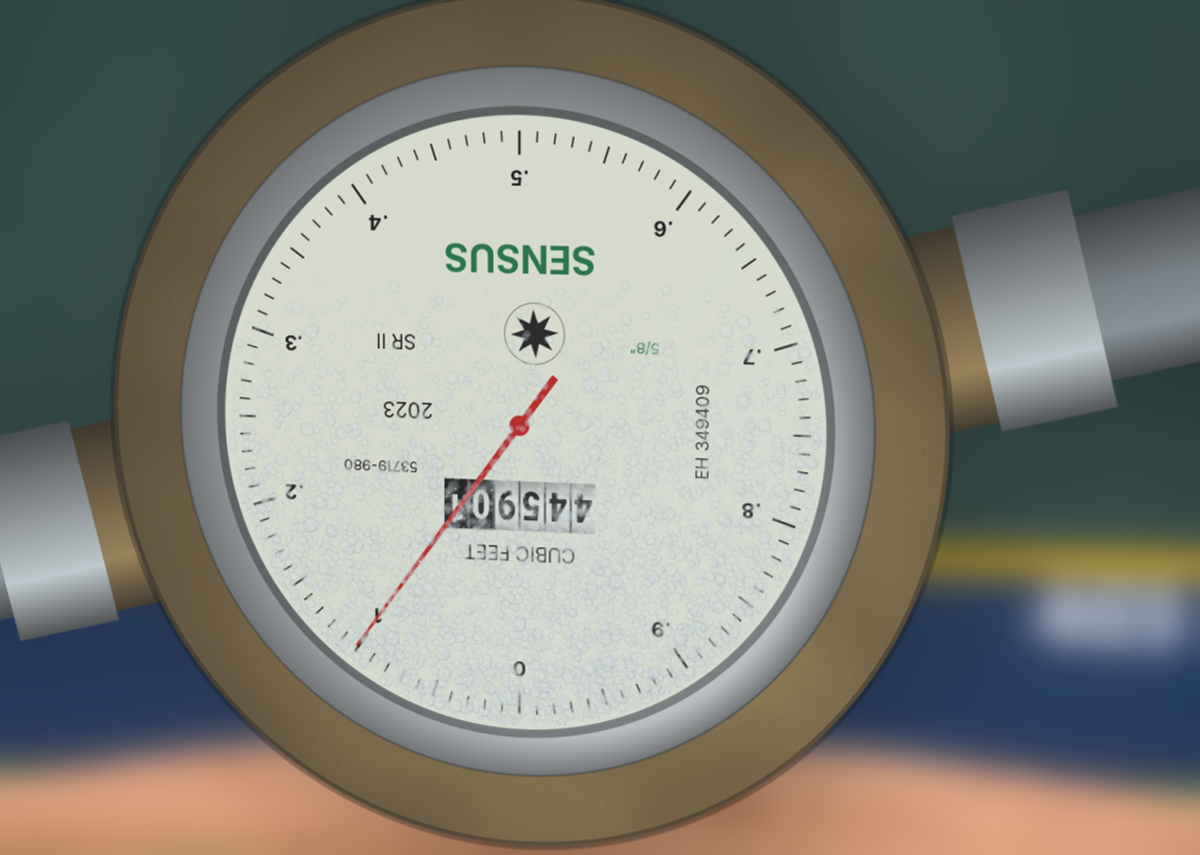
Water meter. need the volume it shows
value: 445901.10 ft³
